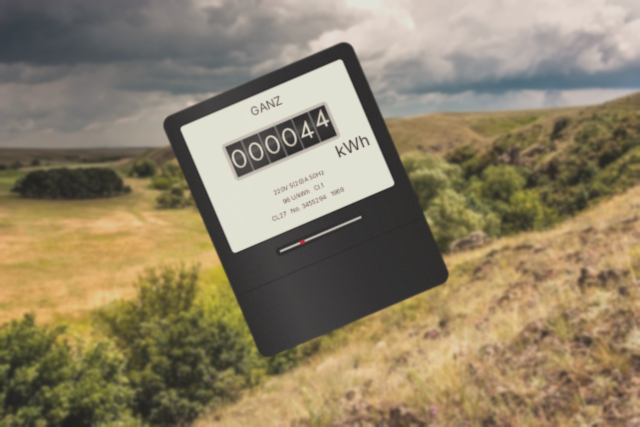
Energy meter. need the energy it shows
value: 44 kWh
